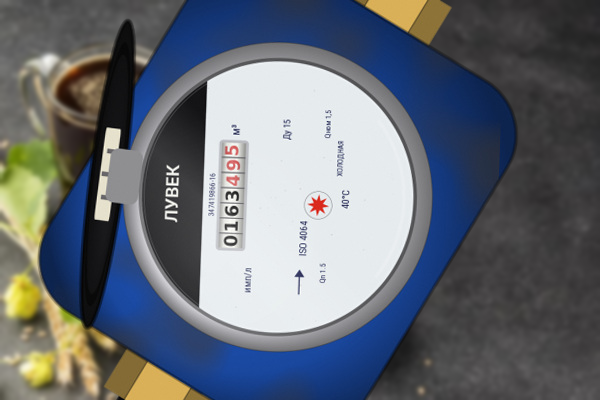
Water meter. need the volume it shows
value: 163.495 m³
